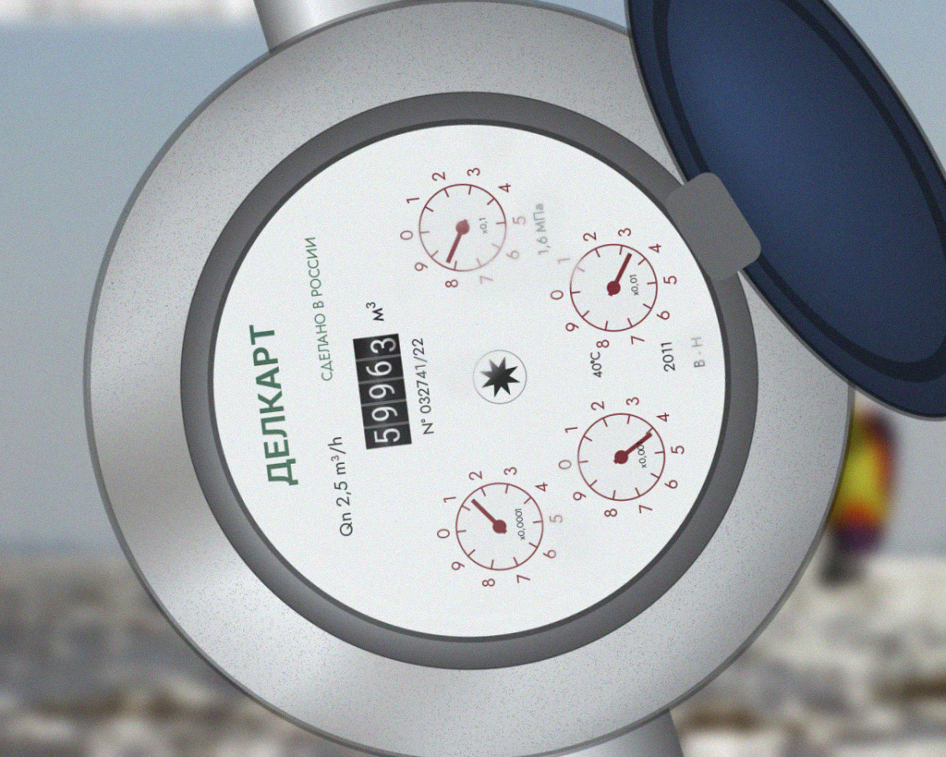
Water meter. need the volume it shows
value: 59962.8341 m³
